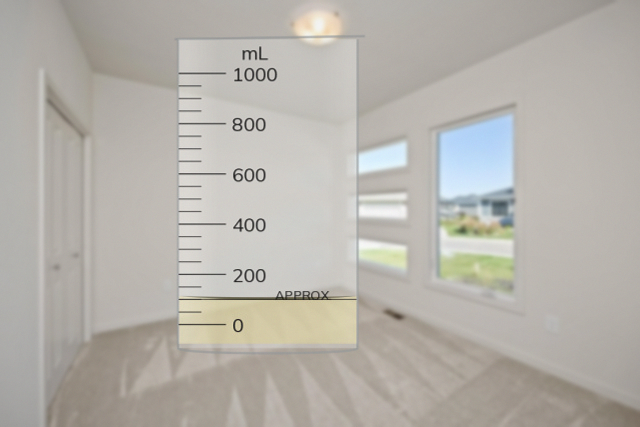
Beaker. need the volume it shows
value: 100 mL
